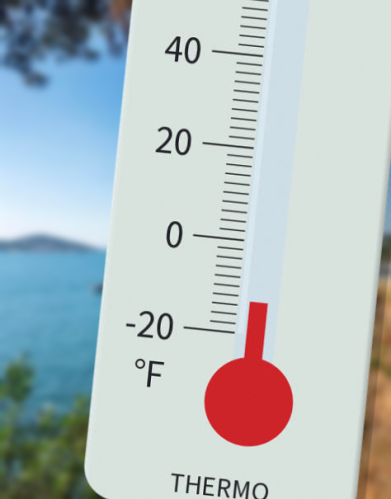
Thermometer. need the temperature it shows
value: -13 °F
